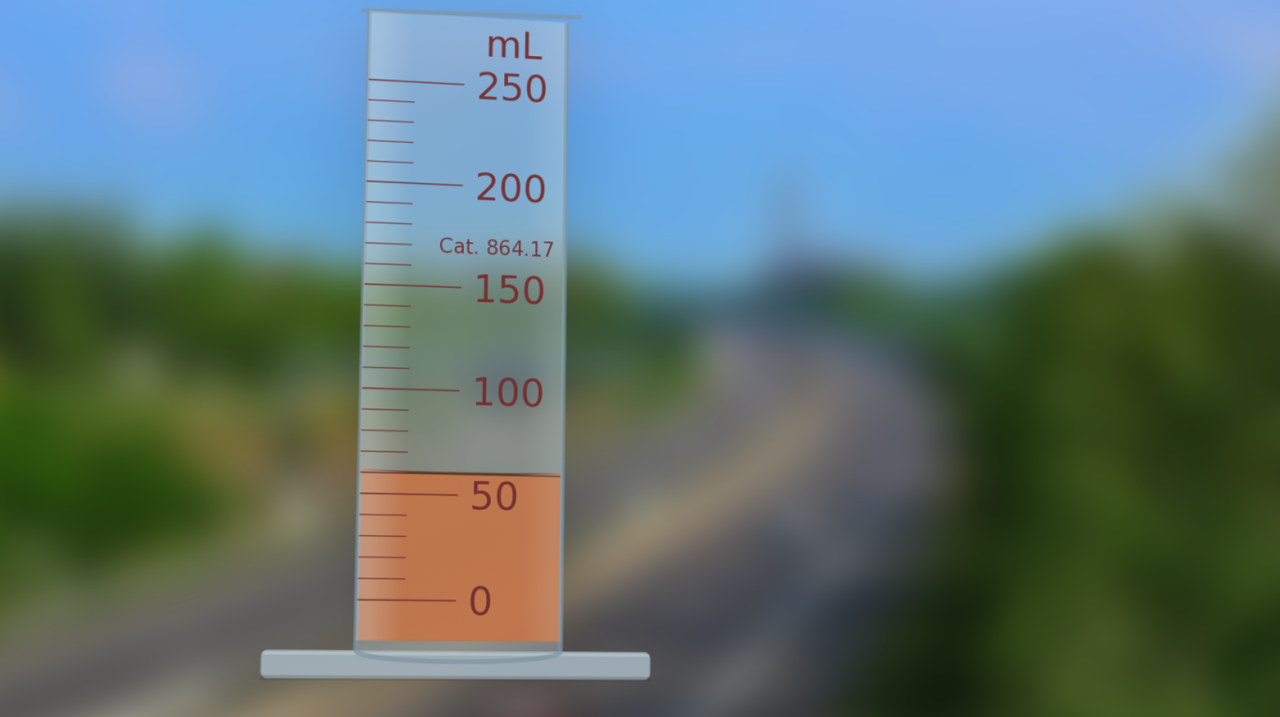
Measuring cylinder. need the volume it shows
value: 60 mL
